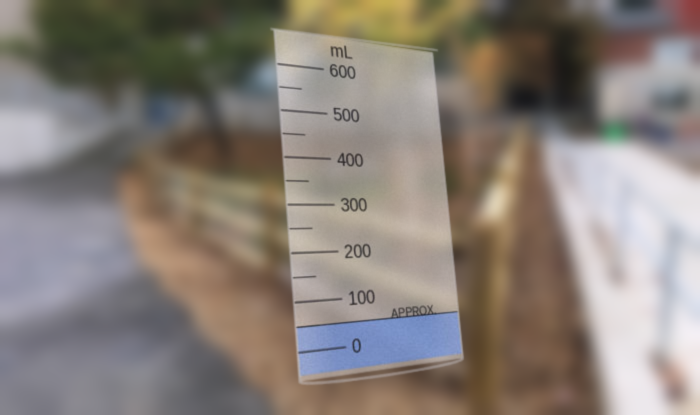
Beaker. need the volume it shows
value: 50 mL
